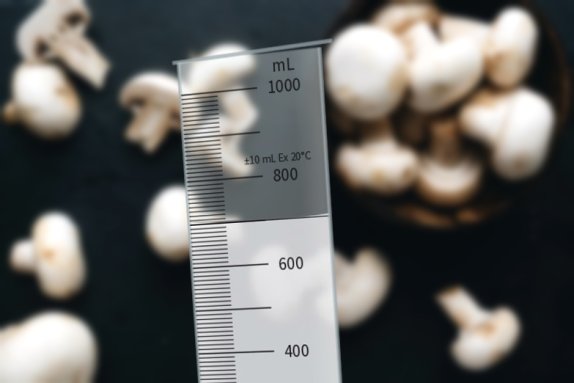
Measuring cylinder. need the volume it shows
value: 700 mL
